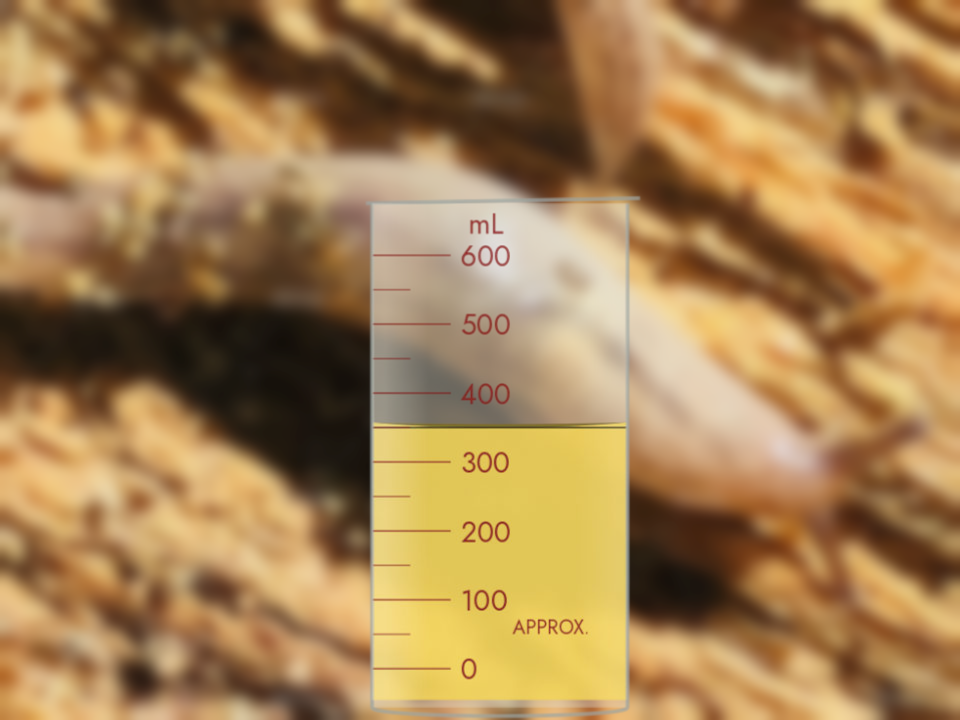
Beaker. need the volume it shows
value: 350 mL
